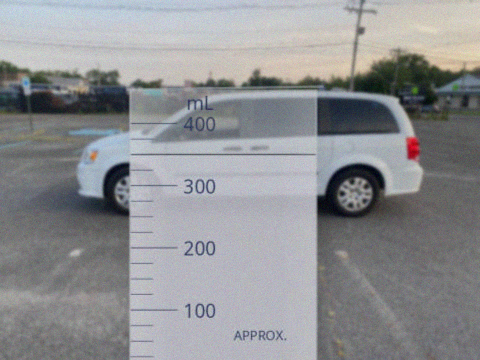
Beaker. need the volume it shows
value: 350 mL
